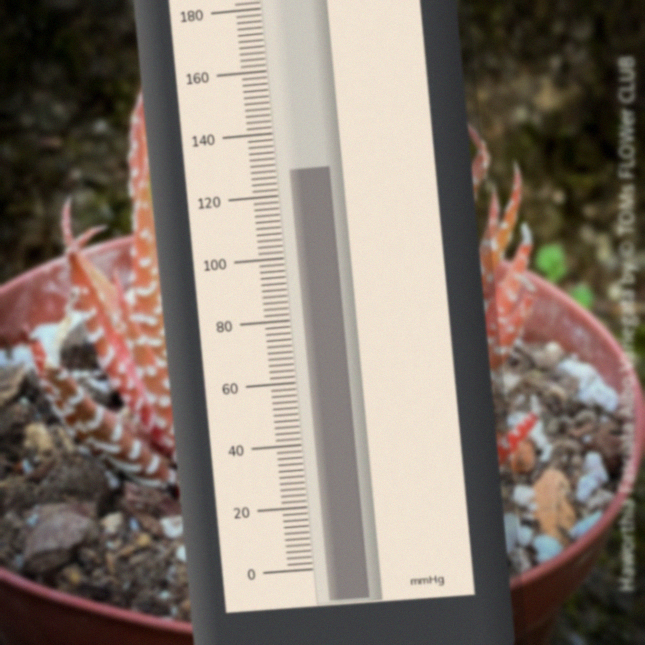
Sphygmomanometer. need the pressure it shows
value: 128 mmHg
